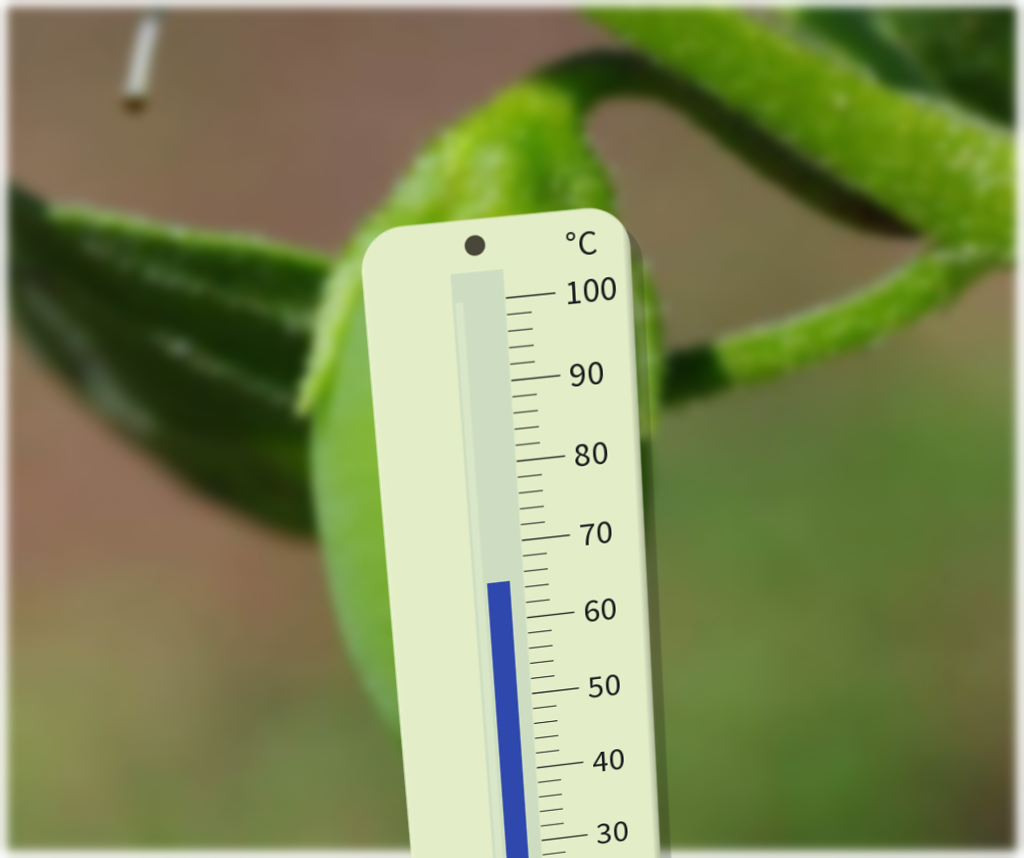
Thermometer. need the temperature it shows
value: 65 °C
